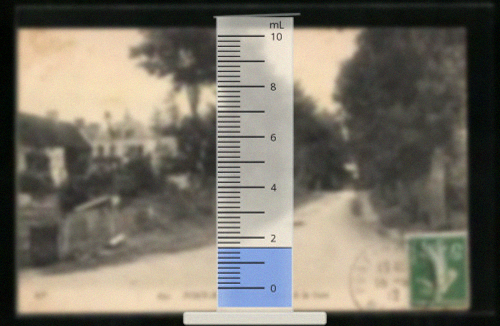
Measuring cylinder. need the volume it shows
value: 1.6 mL
